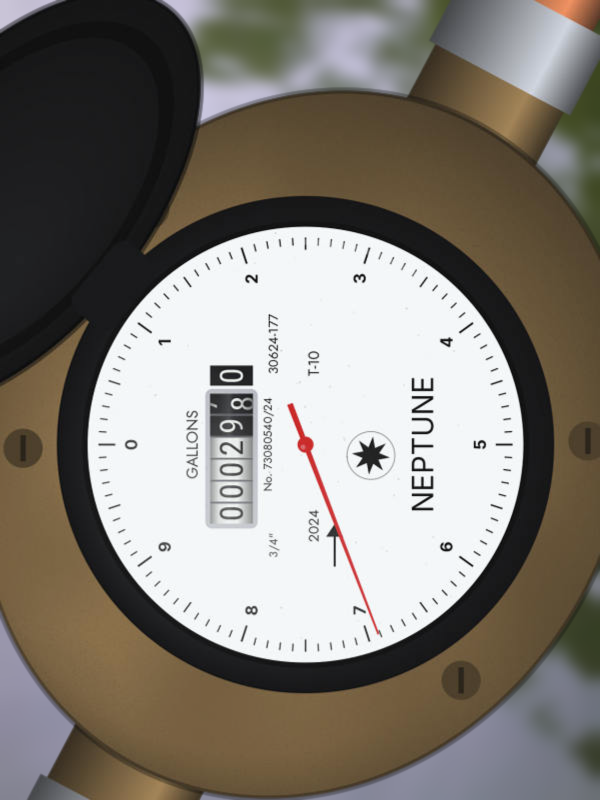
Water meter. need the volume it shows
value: 2976.9 gal
